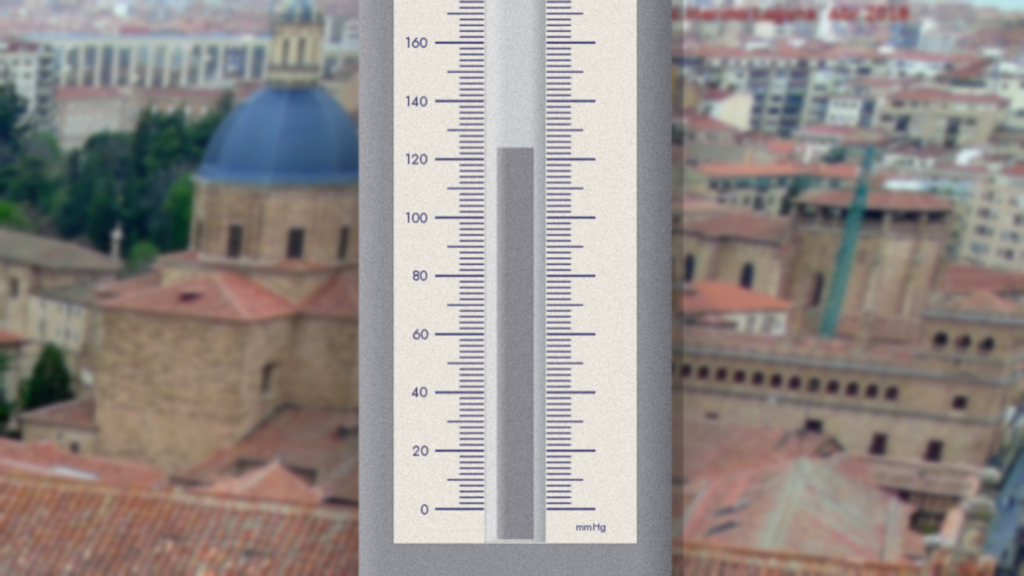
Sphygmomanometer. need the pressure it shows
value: 124 mmHg
